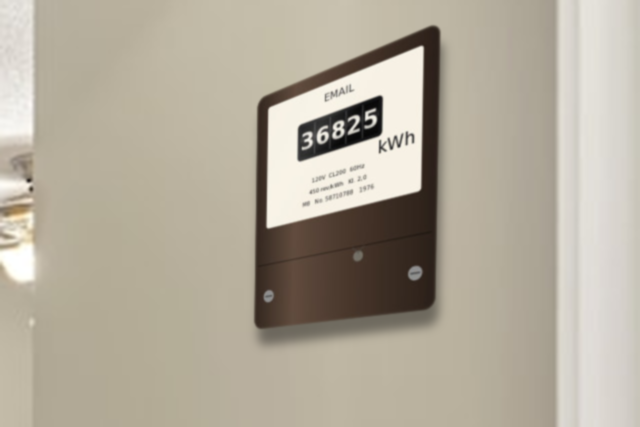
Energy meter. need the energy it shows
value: 36825 kWh
